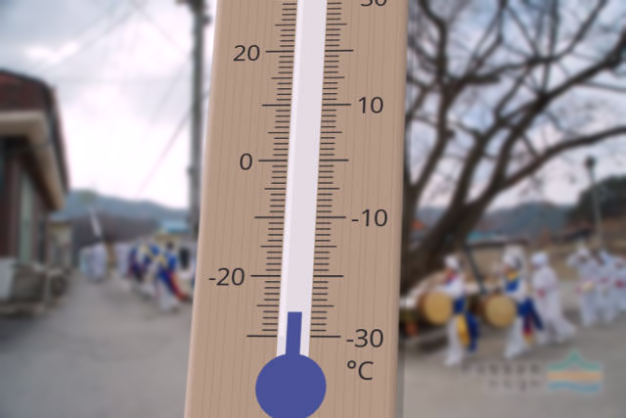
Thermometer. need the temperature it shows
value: -26 °C
